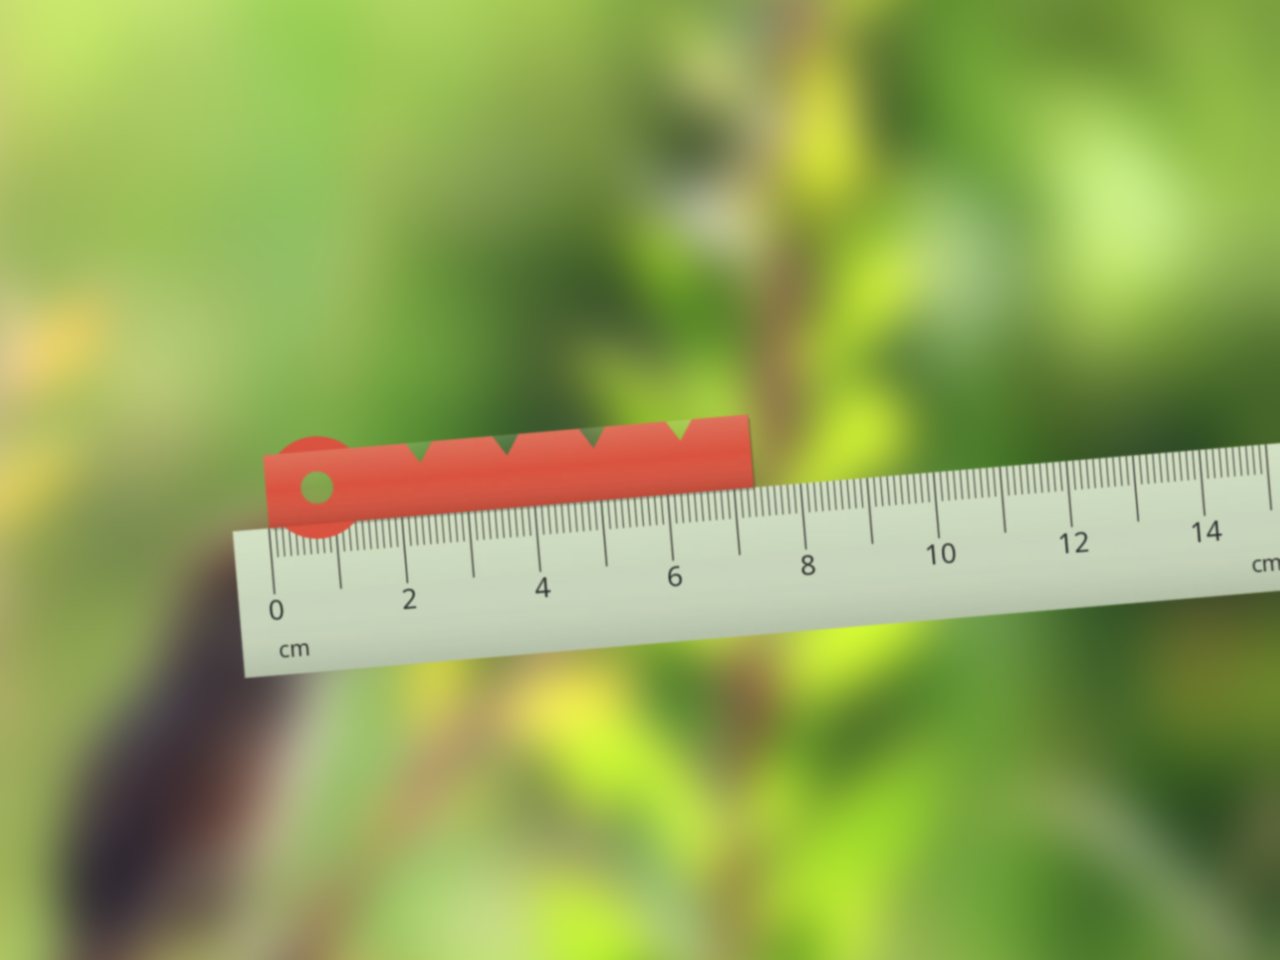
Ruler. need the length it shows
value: 7.3 cm
